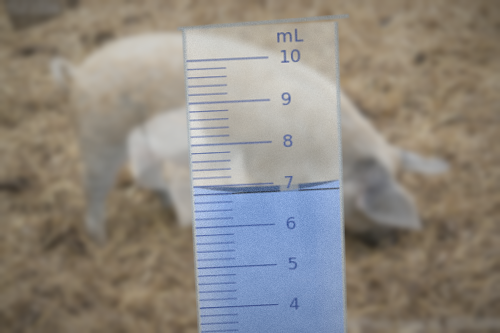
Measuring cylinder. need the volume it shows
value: 6.8 mL
